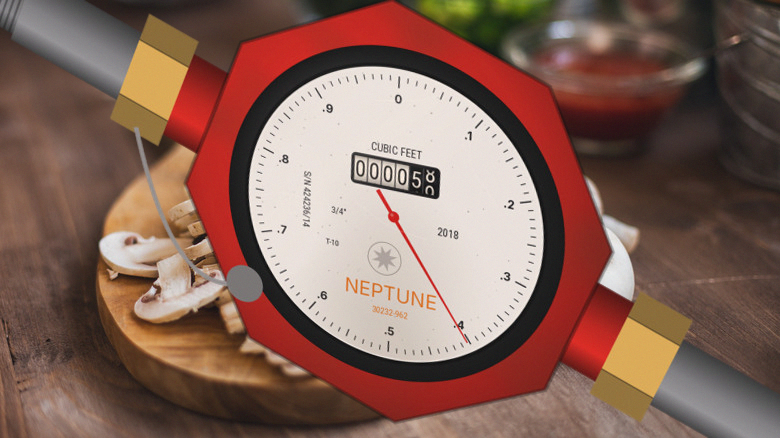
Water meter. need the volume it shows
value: 58.40 ft³
